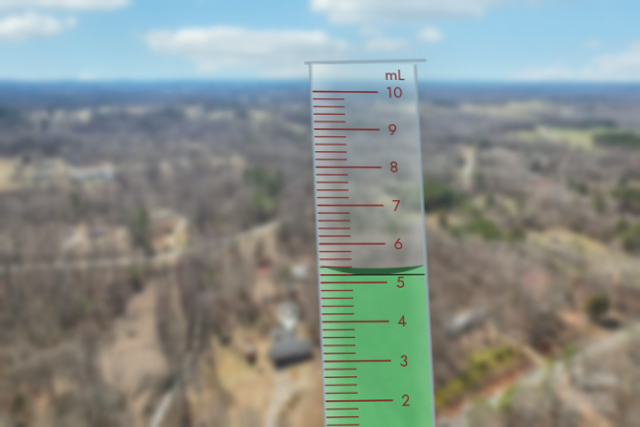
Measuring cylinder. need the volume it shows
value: 5.2 mL
